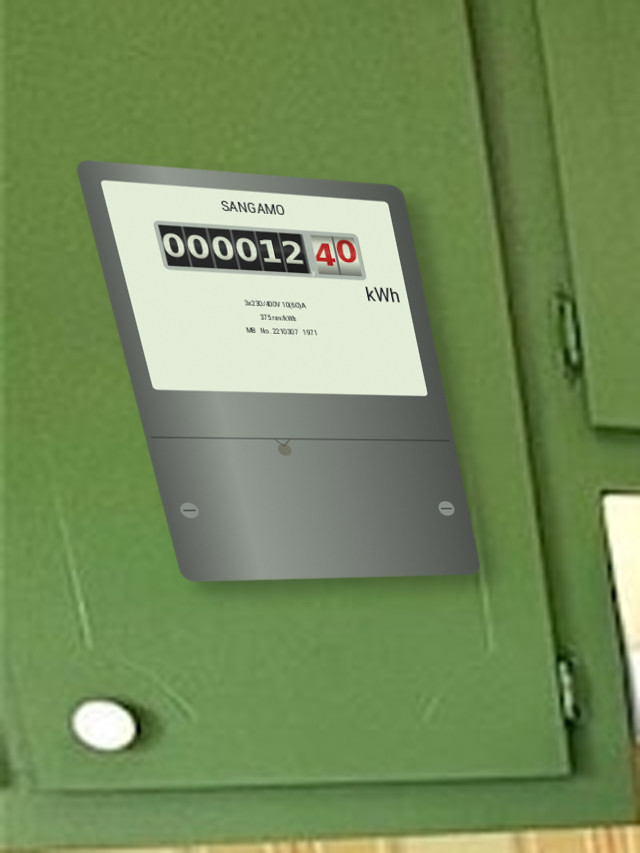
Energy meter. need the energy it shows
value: 12.40 kWh
